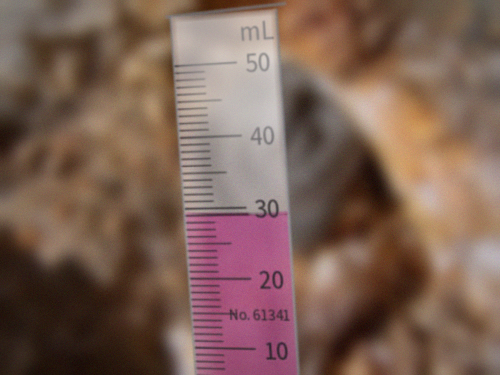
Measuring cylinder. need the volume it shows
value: 29 mL
